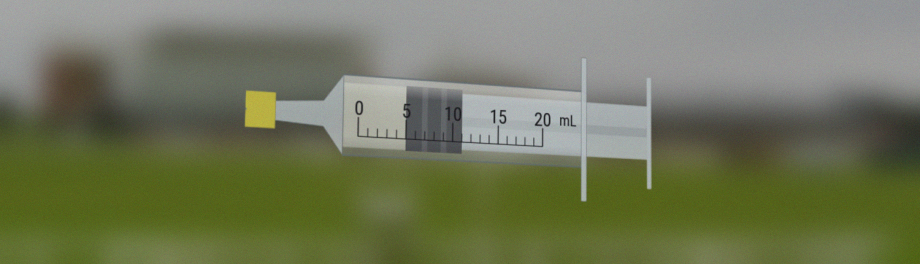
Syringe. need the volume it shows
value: 5 mL
